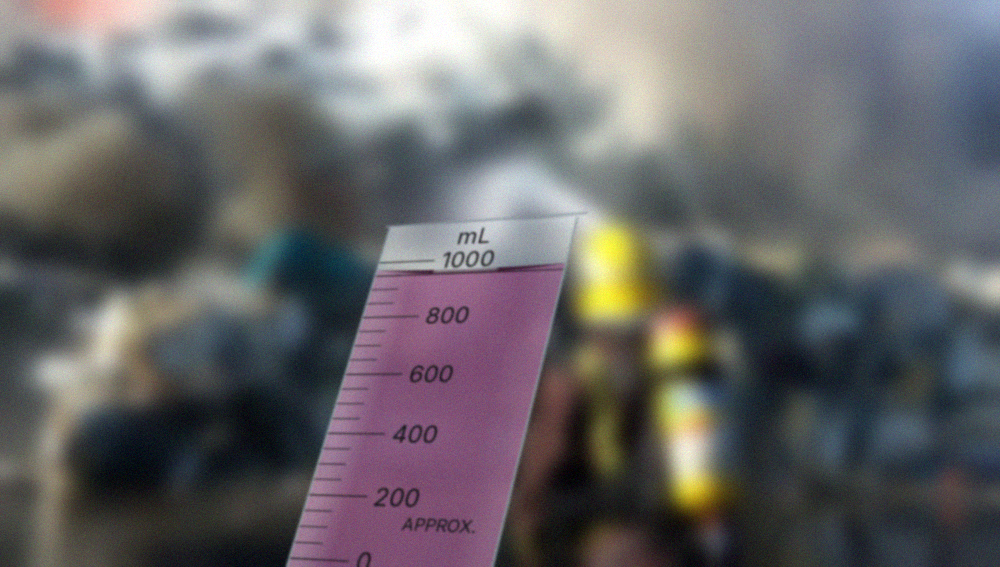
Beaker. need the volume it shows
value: 950 mL
